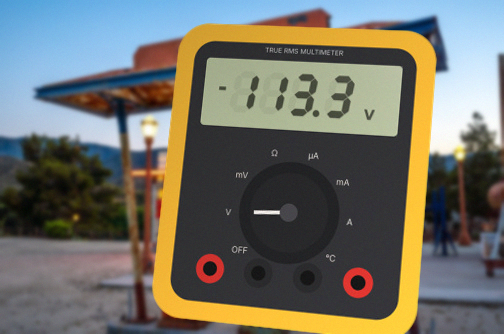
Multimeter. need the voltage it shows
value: -113.3 V
